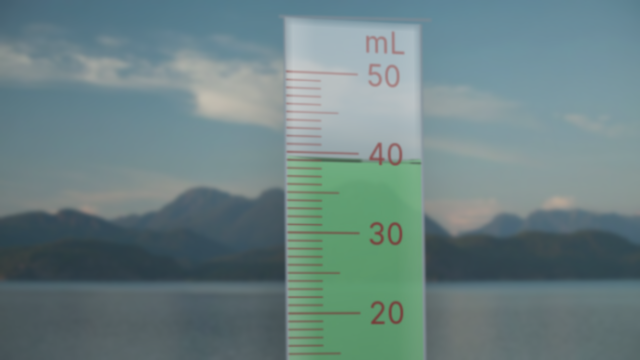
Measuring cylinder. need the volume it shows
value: 39 mL
